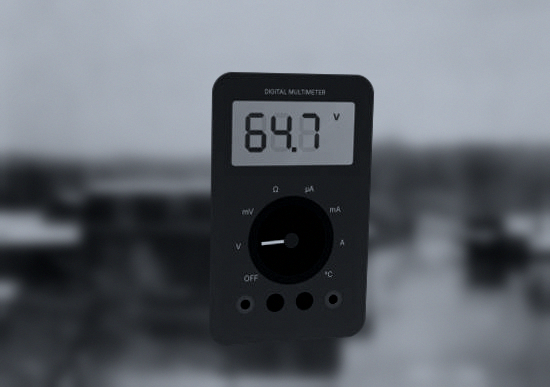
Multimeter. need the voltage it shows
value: 64.7 V
